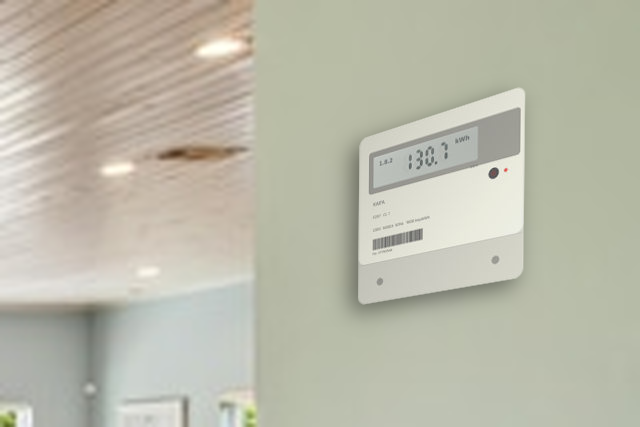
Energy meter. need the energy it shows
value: 130.7 kWh
